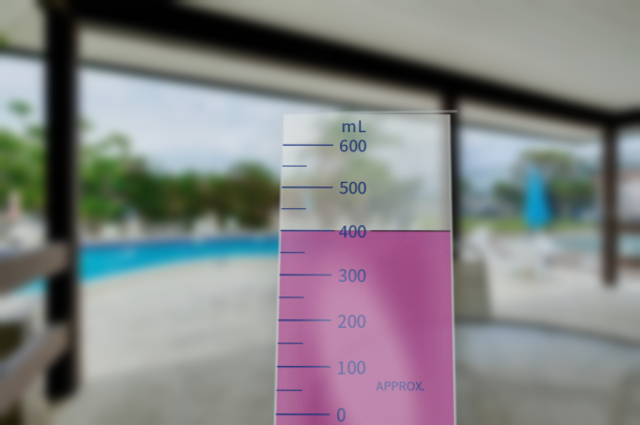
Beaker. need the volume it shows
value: 400 mL
